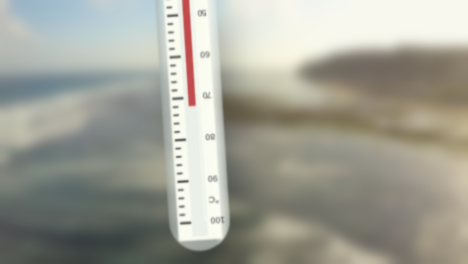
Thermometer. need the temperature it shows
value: 72 °C
